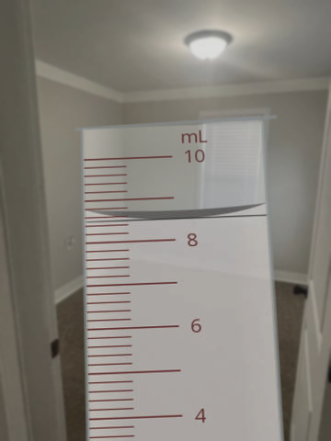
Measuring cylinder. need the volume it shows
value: 8.5 mL
